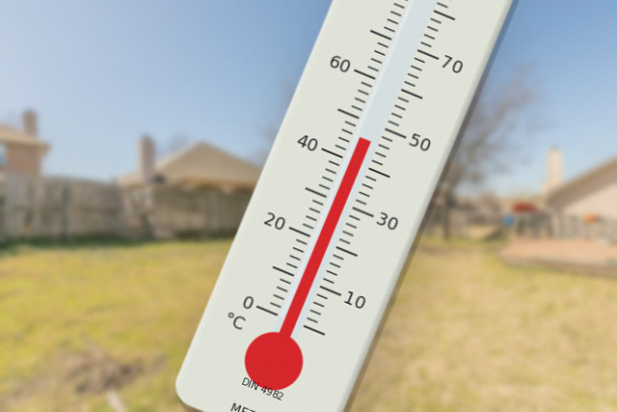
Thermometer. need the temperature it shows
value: 46 °C
